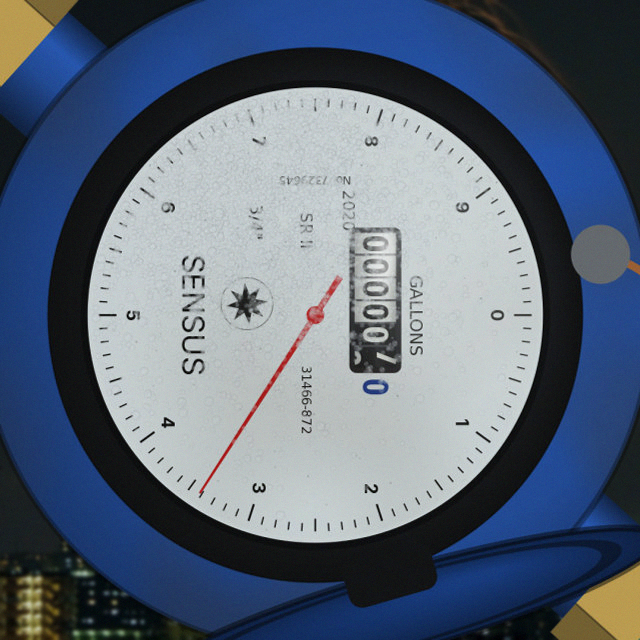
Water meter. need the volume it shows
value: 73.4 gal
